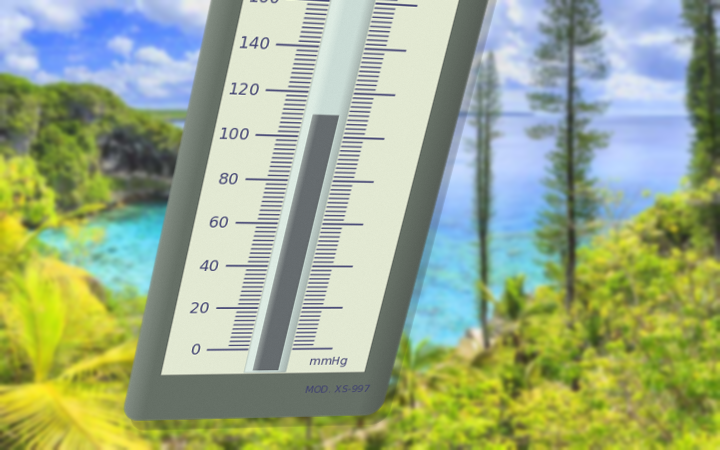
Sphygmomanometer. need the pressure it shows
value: 110 mmHg
